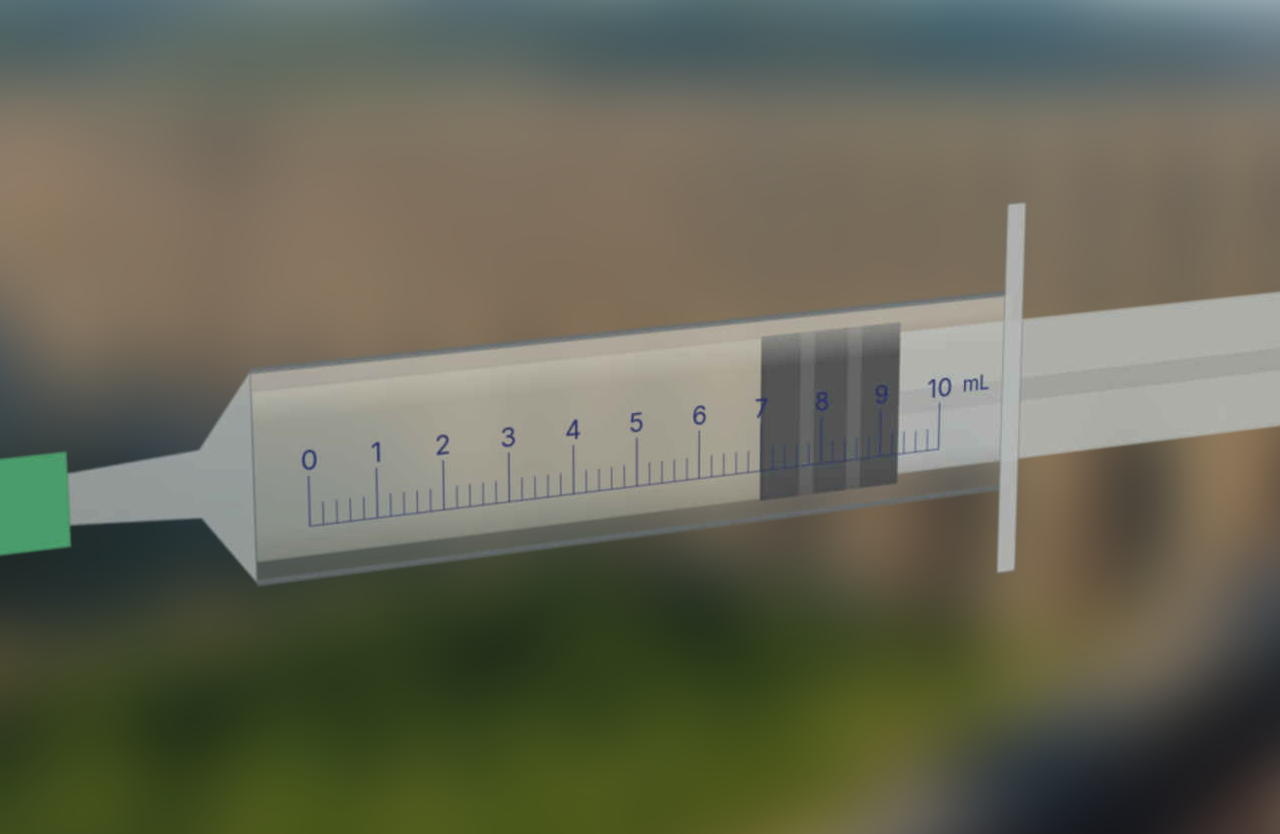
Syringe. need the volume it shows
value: 7 mL
